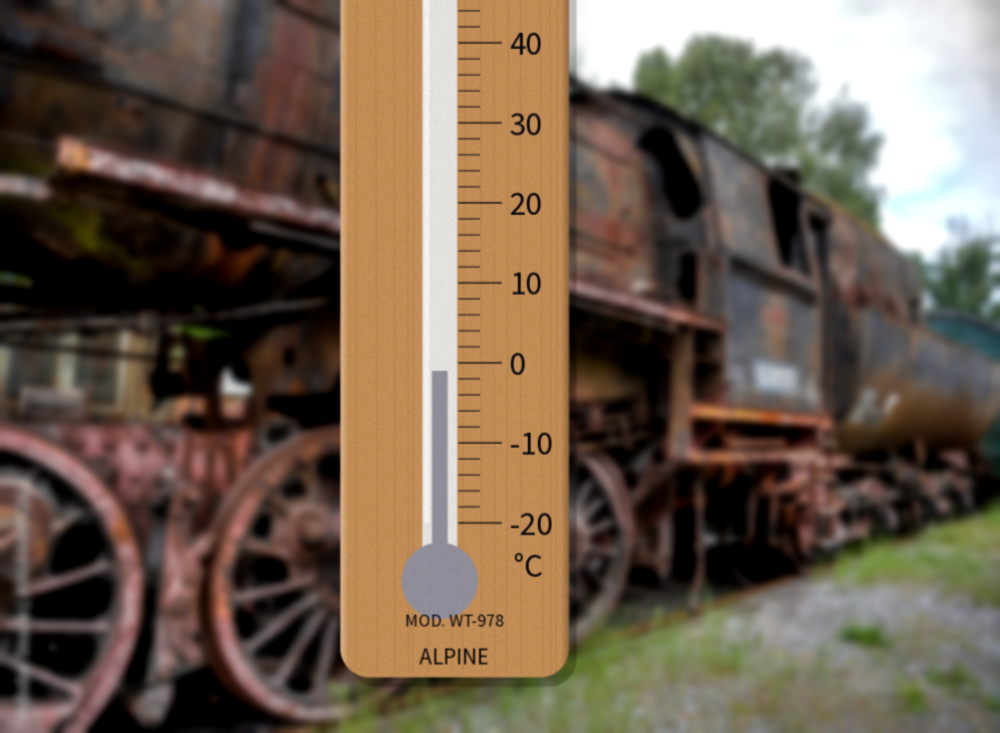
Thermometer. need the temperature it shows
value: -1 °C
